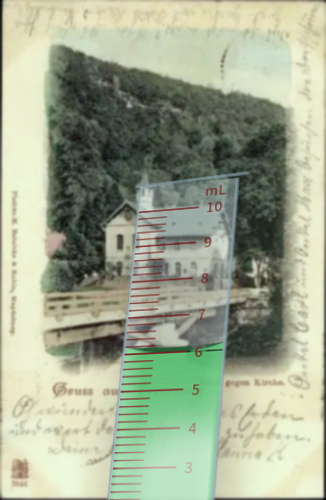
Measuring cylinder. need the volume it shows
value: 6 mL
